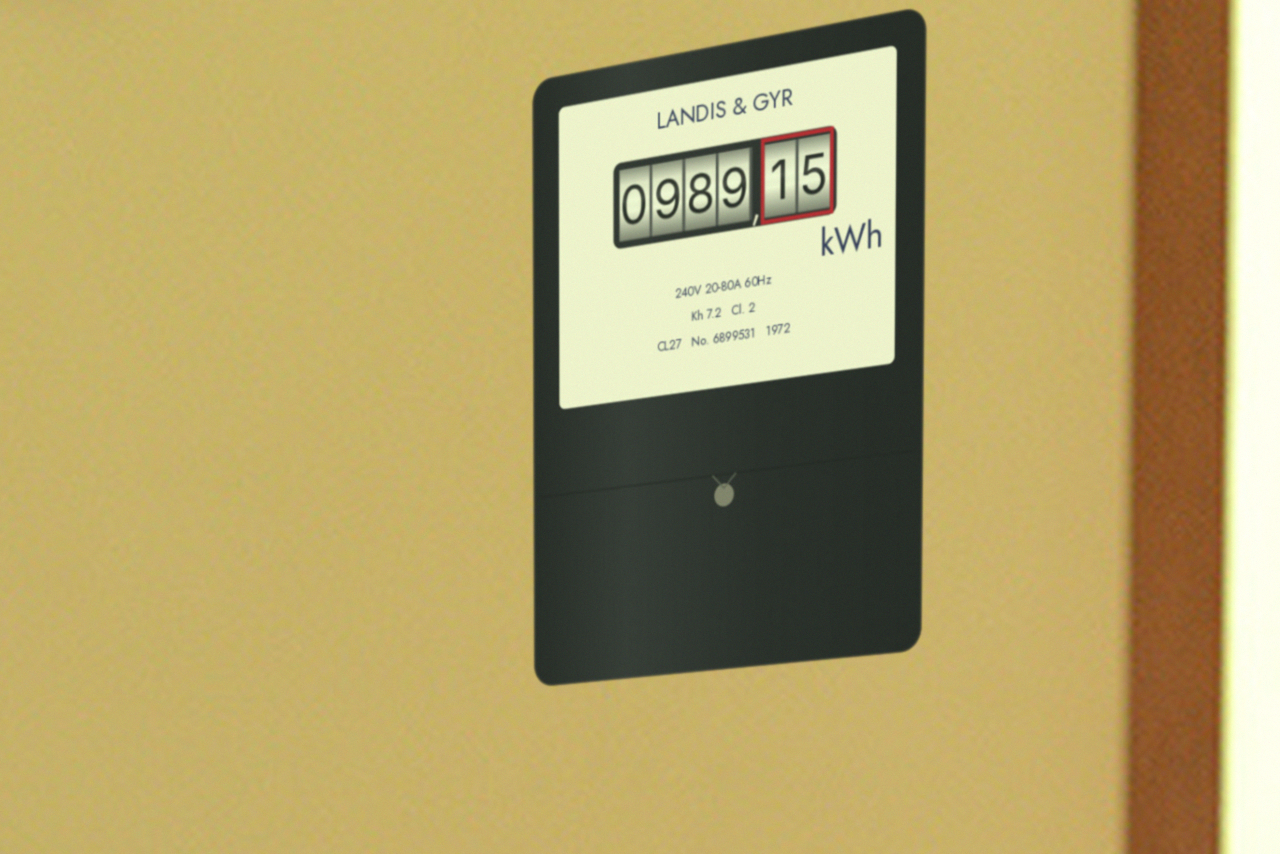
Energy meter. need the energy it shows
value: 989.15 kWh
